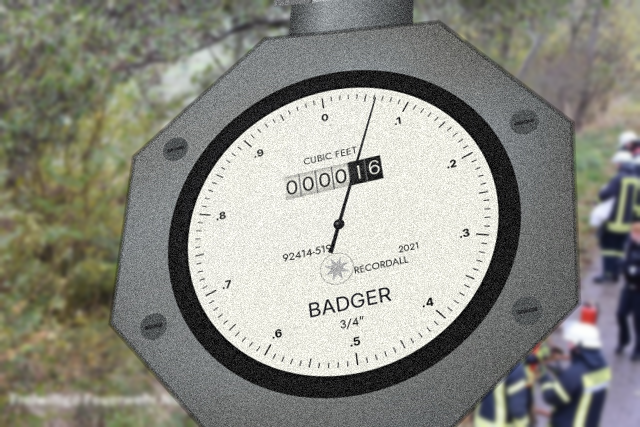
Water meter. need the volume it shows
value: 16.06 ft³
